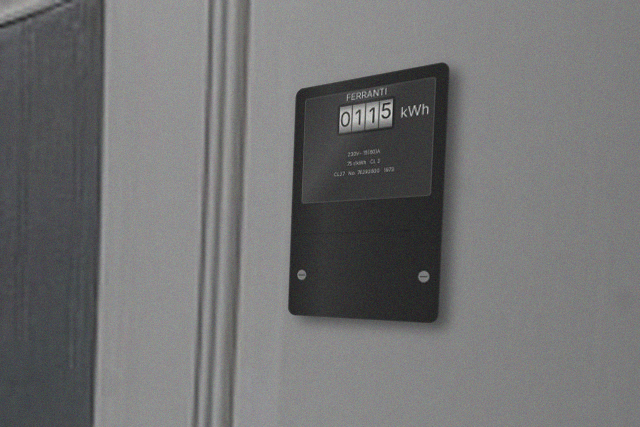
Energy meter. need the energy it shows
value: 115 kWh
